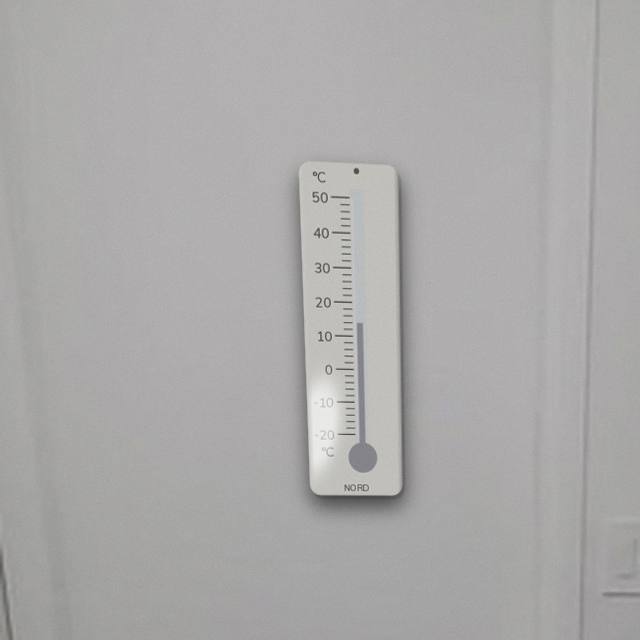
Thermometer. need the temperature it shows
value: 14 °C
